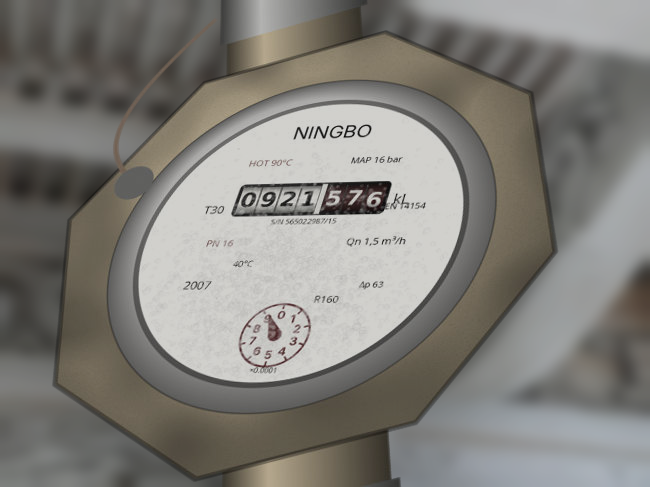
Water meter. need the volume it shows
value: 921.5759 kL
